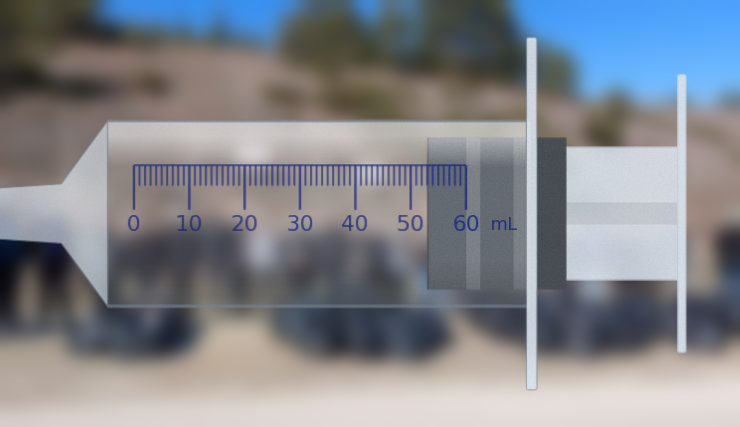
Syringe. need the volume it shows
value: 53 mL
